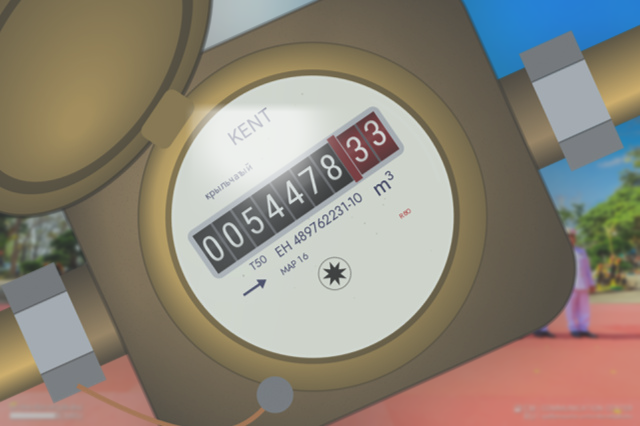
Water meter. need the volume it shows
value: 54478.33 m³
